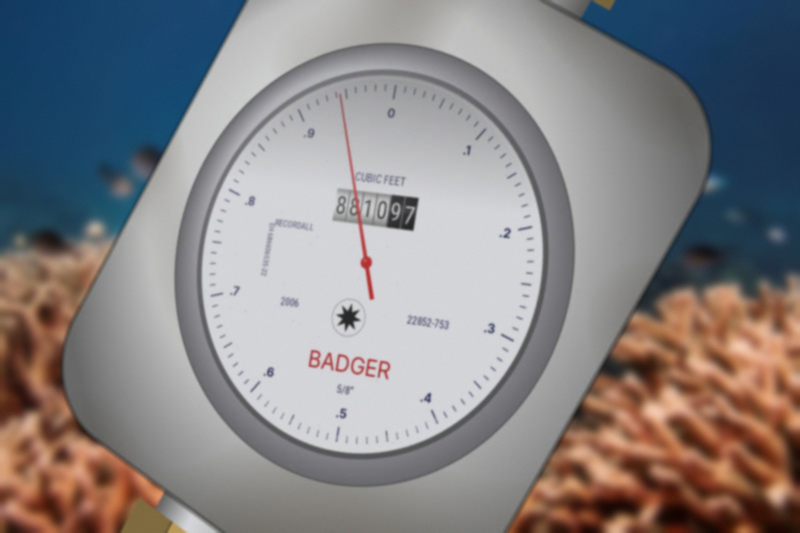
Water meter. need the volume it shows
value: 881096.94 ft³
